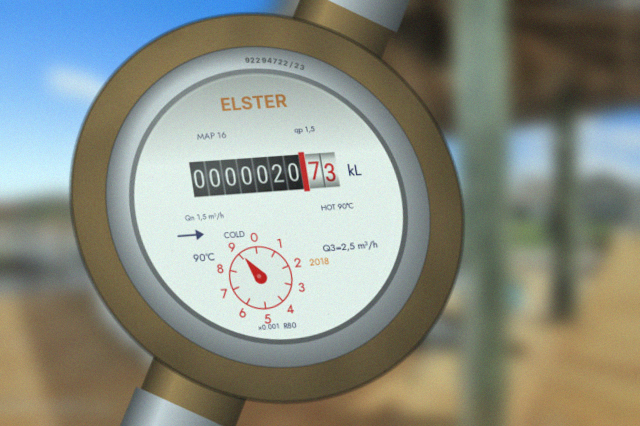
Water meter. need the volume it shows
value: 20.729 kL
